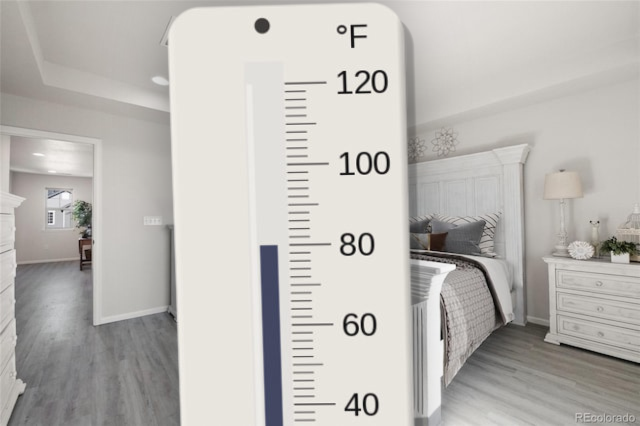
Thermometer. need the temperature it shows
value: 80 °F
